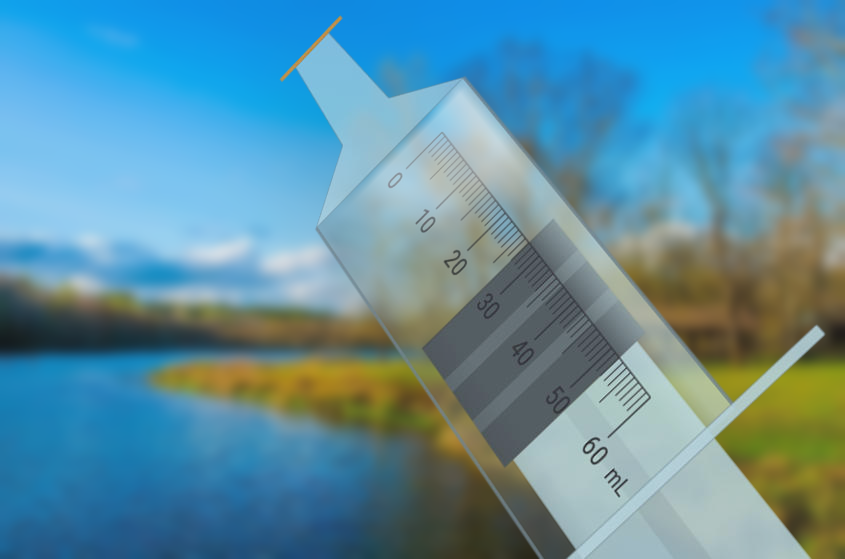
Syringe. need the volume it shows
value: 27 mL
